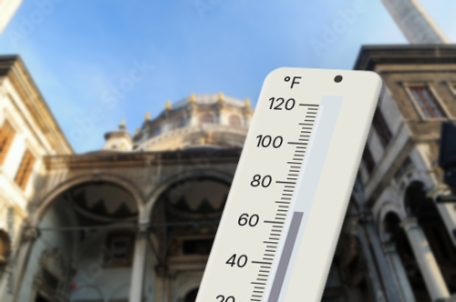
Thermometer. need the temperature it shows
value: 66 °F
